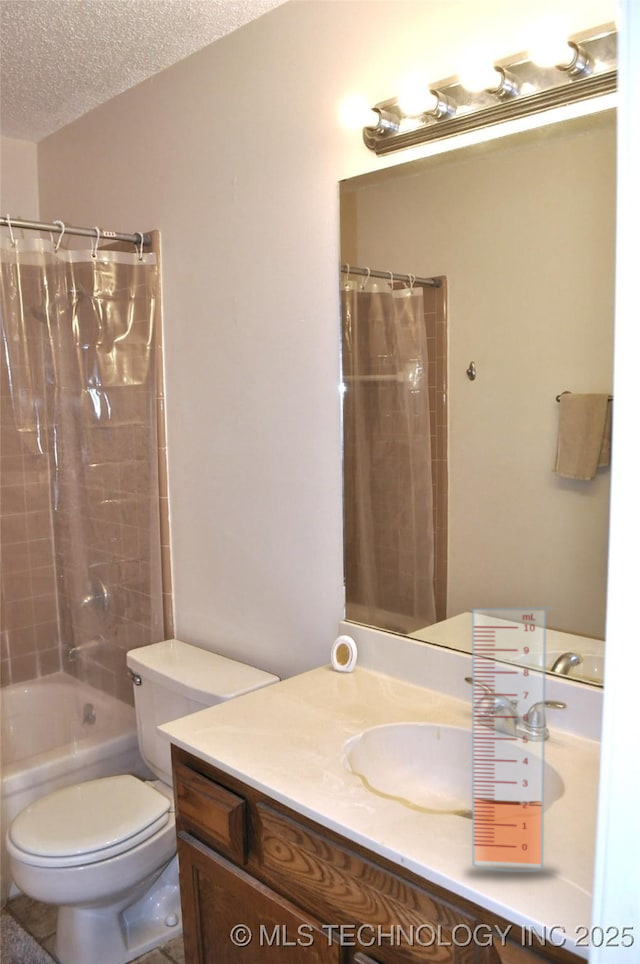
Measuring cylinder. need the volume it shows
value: 2 mL
